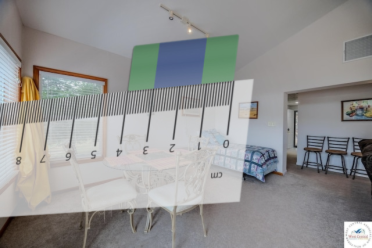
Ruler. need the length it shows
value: 4 cm
